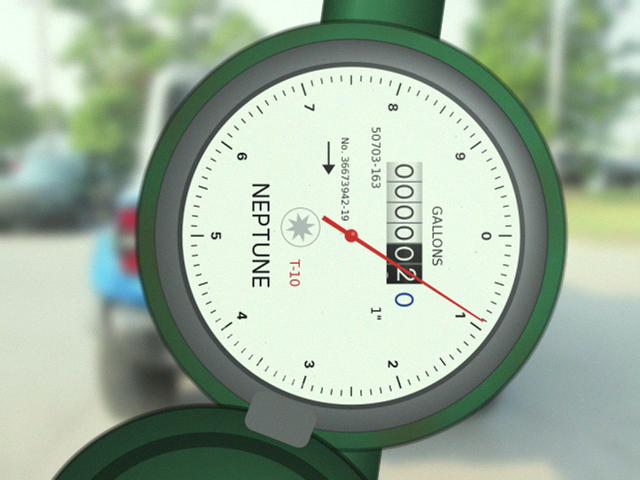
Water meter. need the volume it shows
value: 20.9 gal
